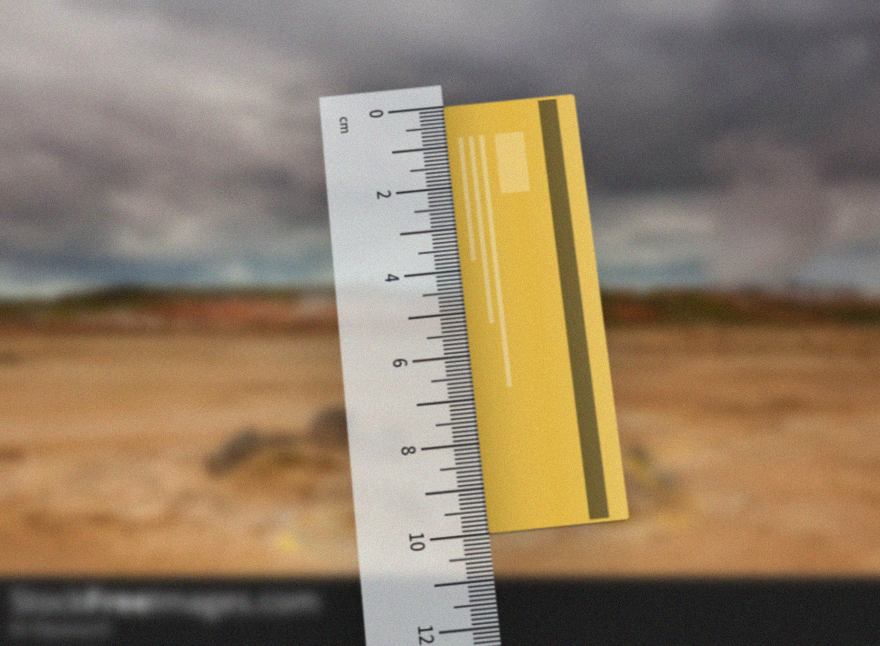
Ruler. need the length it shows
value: 10 cm
